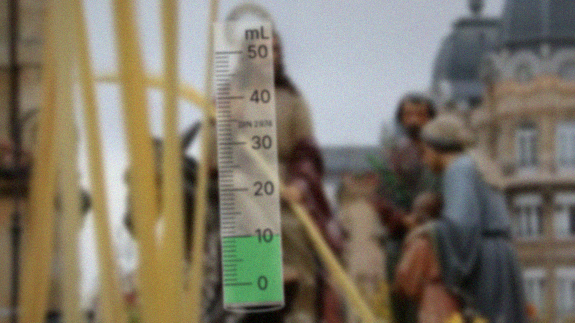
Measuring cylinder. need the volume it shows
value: 10 mL
